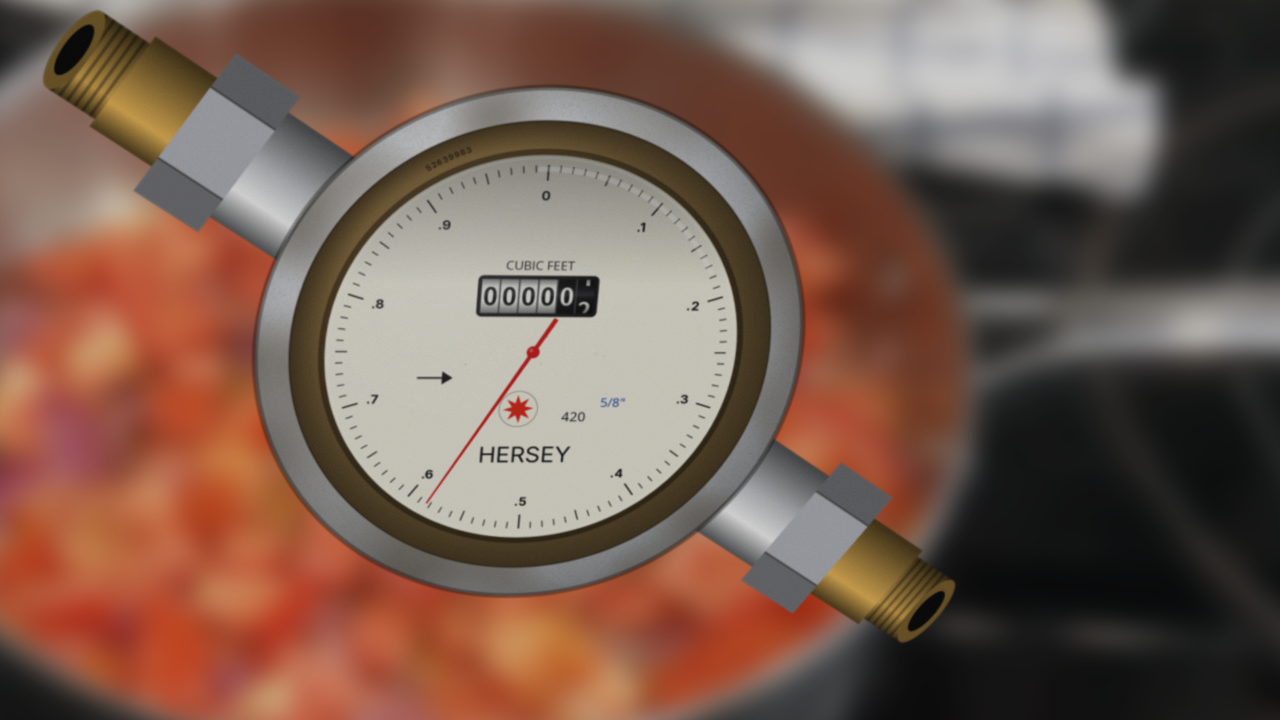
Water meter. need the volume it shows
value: 1.58 ft³
